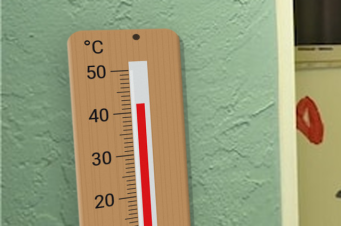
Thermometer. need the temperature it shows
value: 42 °C
